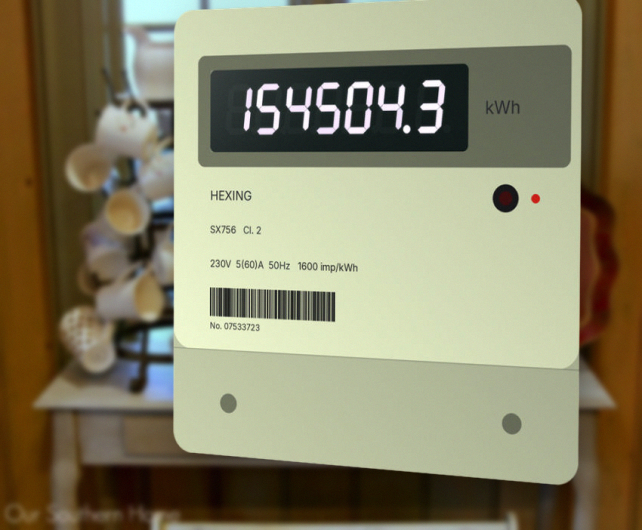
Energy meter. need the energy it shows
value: 154504.3 kWh
